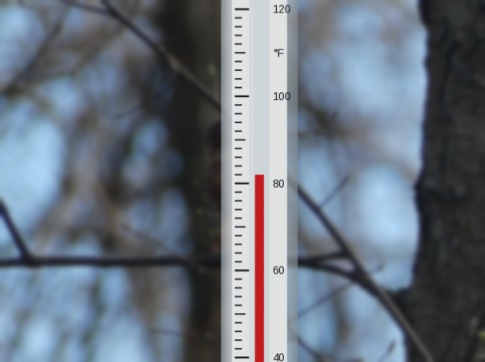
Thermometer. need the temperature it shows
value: 82 °F
